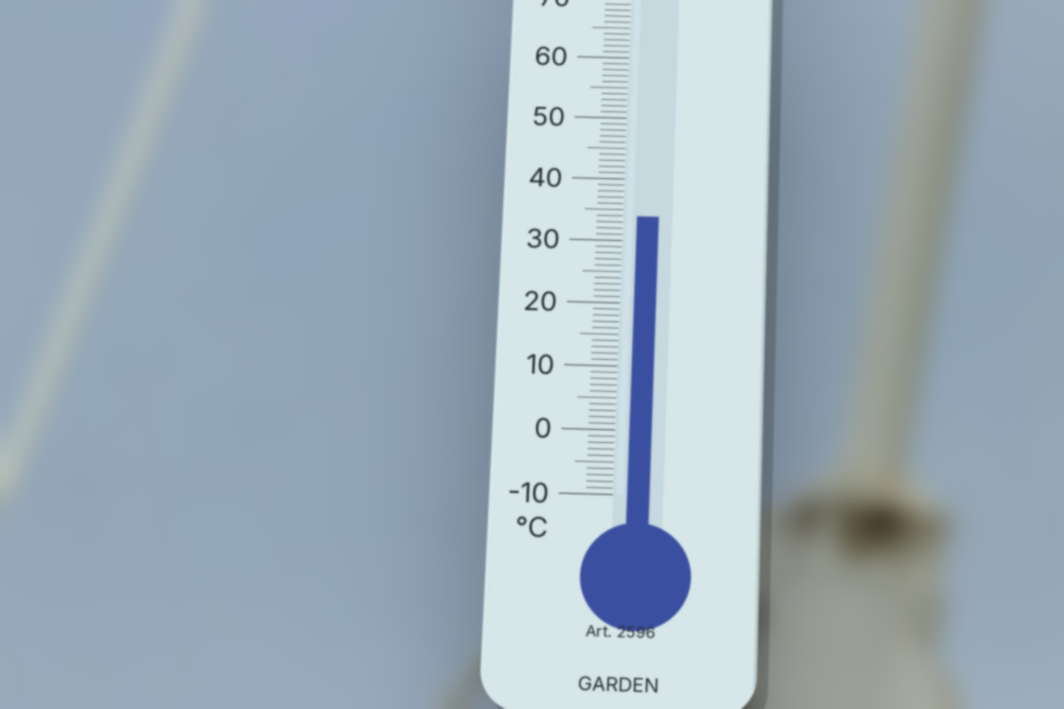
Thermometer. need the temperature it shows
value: 34 °C
